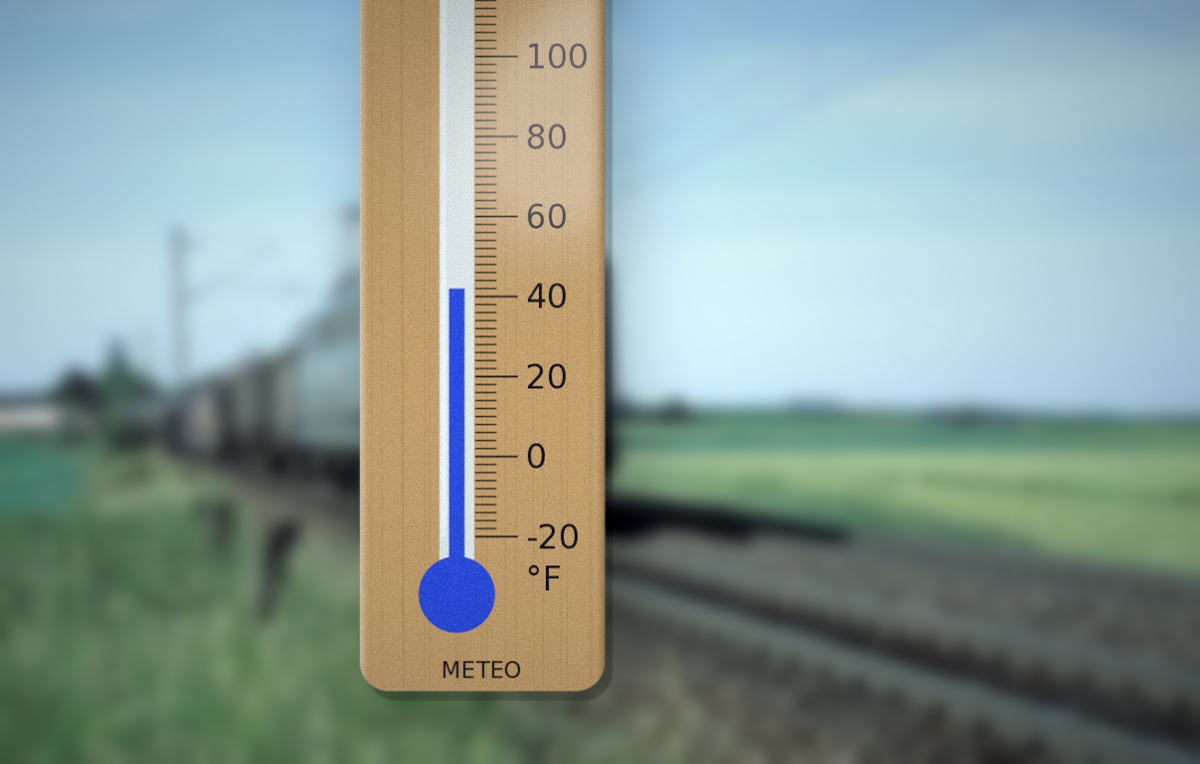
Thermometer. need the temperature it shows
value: 42 °F
